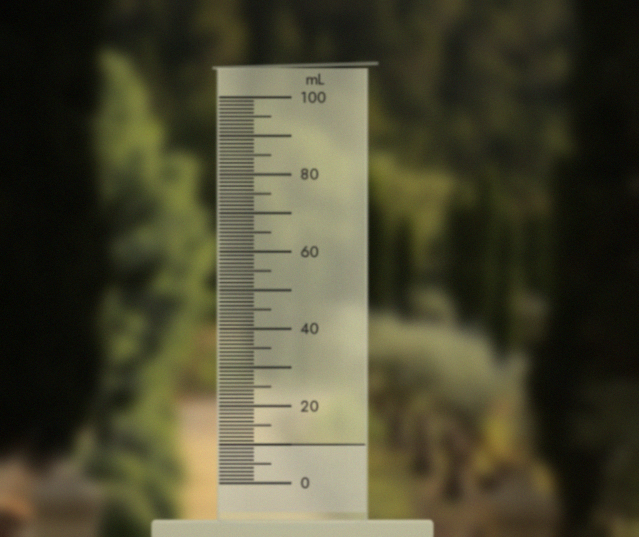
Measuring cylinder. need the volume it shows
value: 10 mL
